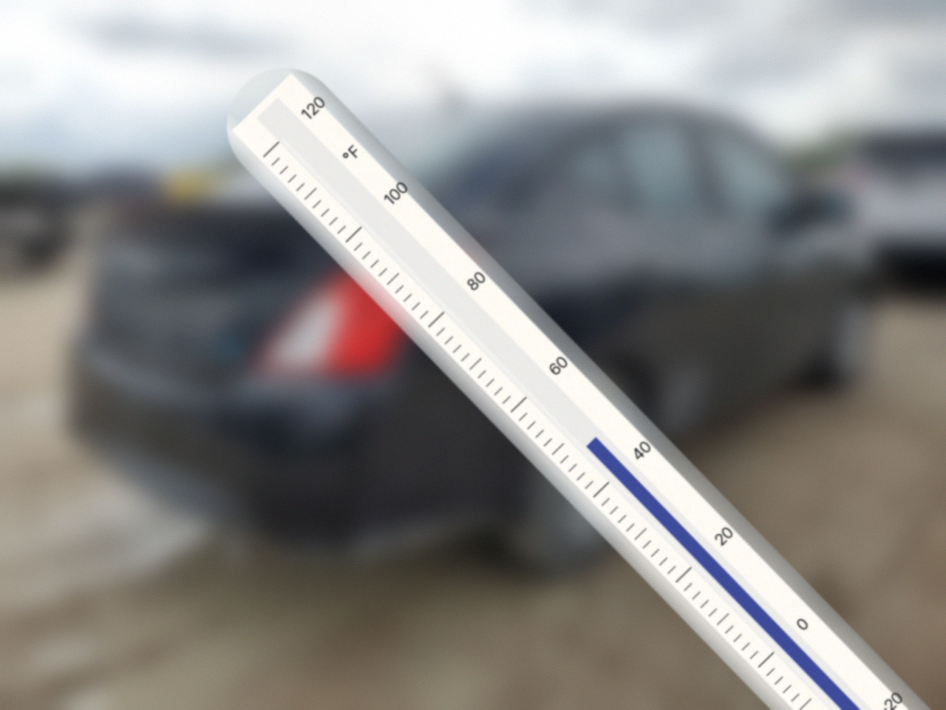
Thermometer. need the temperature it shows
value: 47 °F
